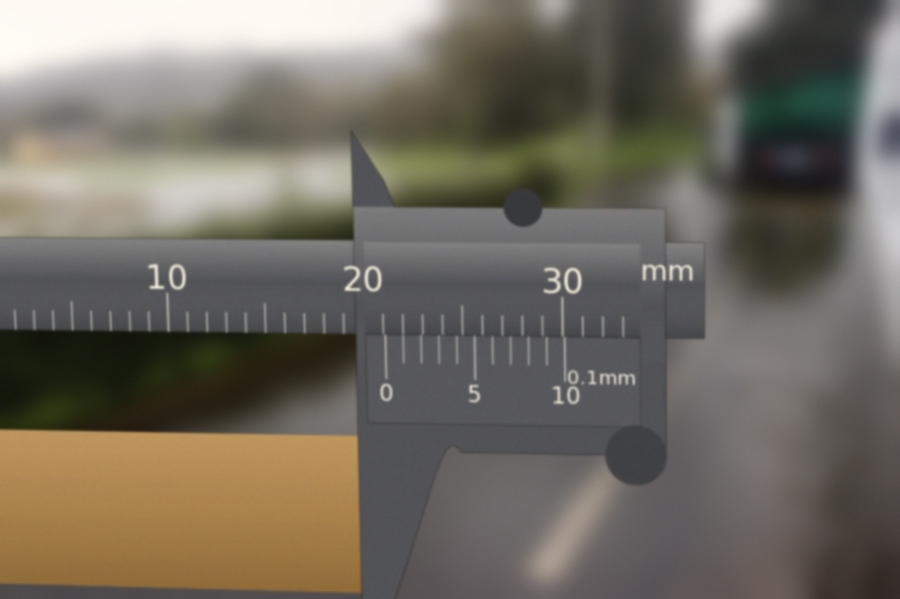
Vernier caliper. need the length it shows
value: 21.1 mm
